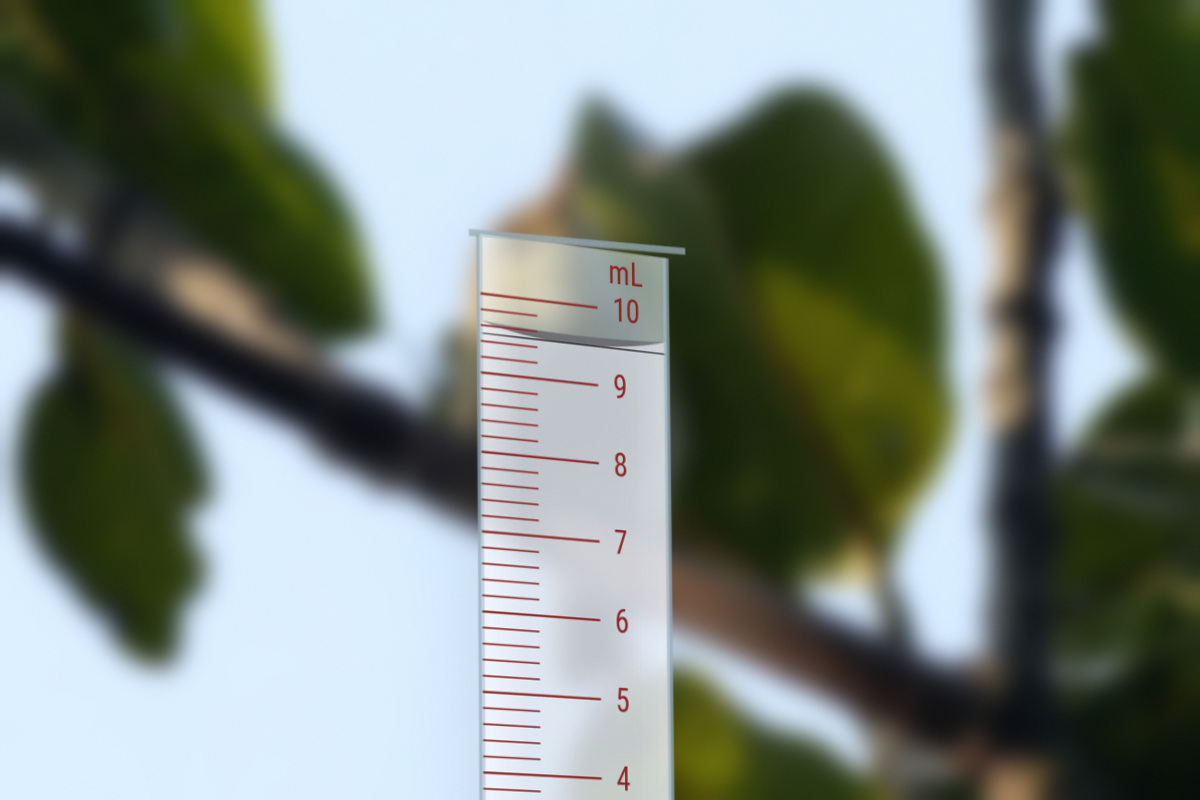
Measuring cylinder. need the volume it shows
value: 9.5 mL
